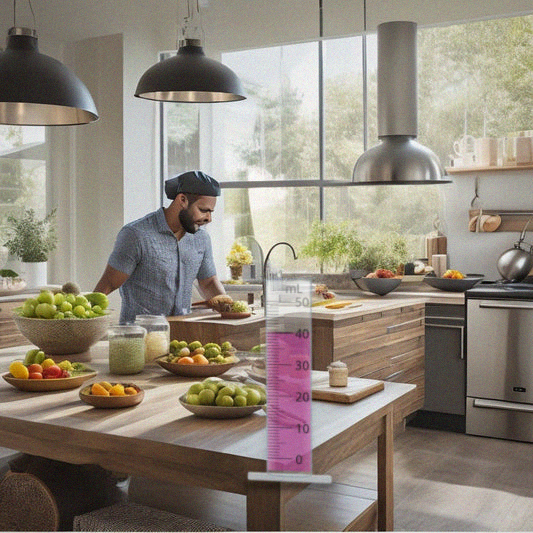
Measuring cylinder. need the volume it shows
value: 40 mL
